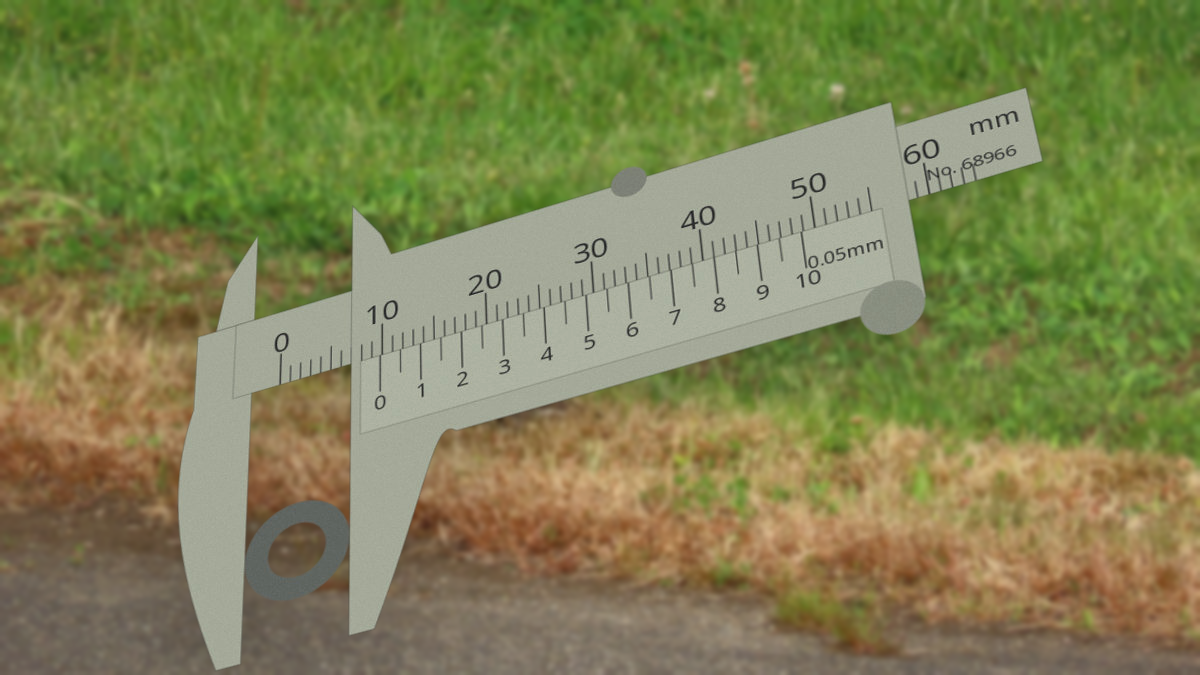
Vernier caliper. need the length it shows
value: 9.8 mm
